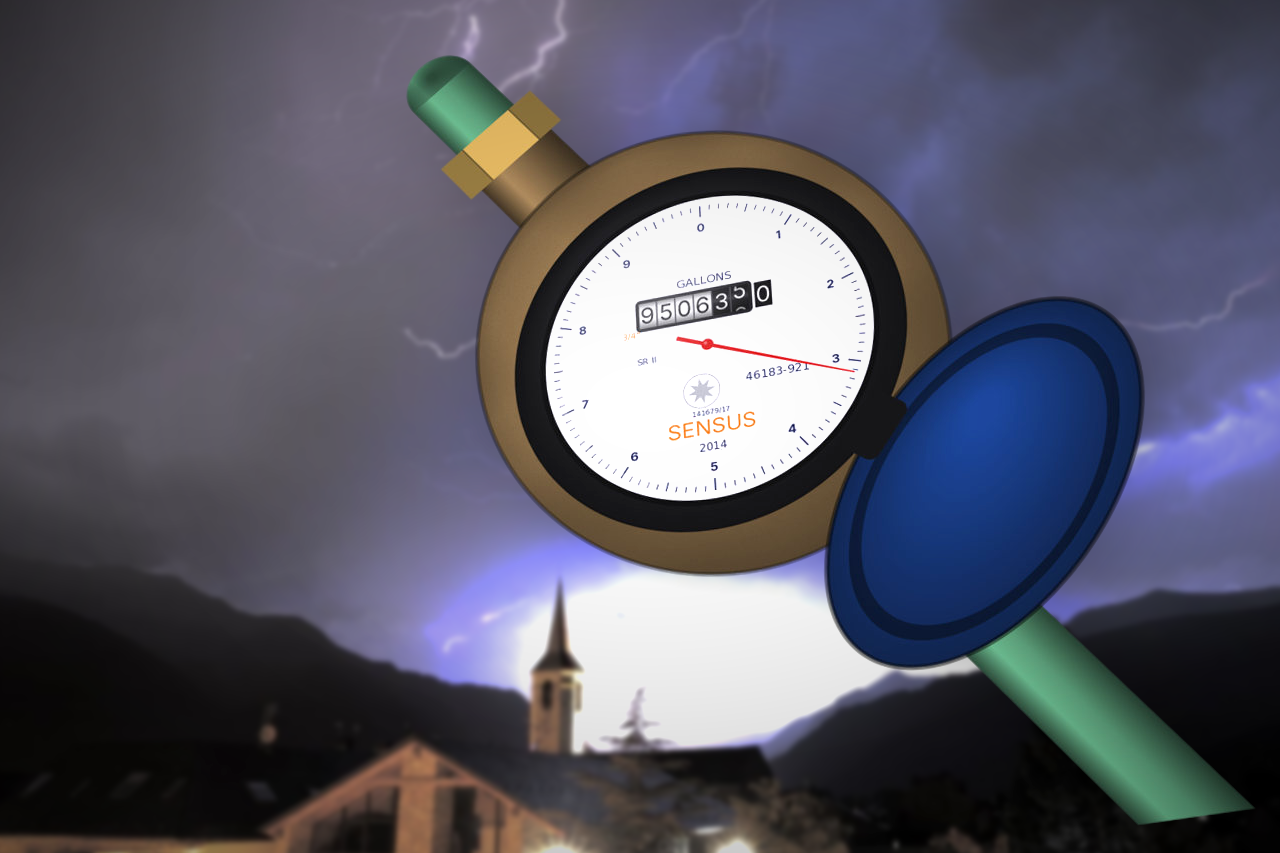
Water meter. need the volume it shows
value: 9506353.1 gal
